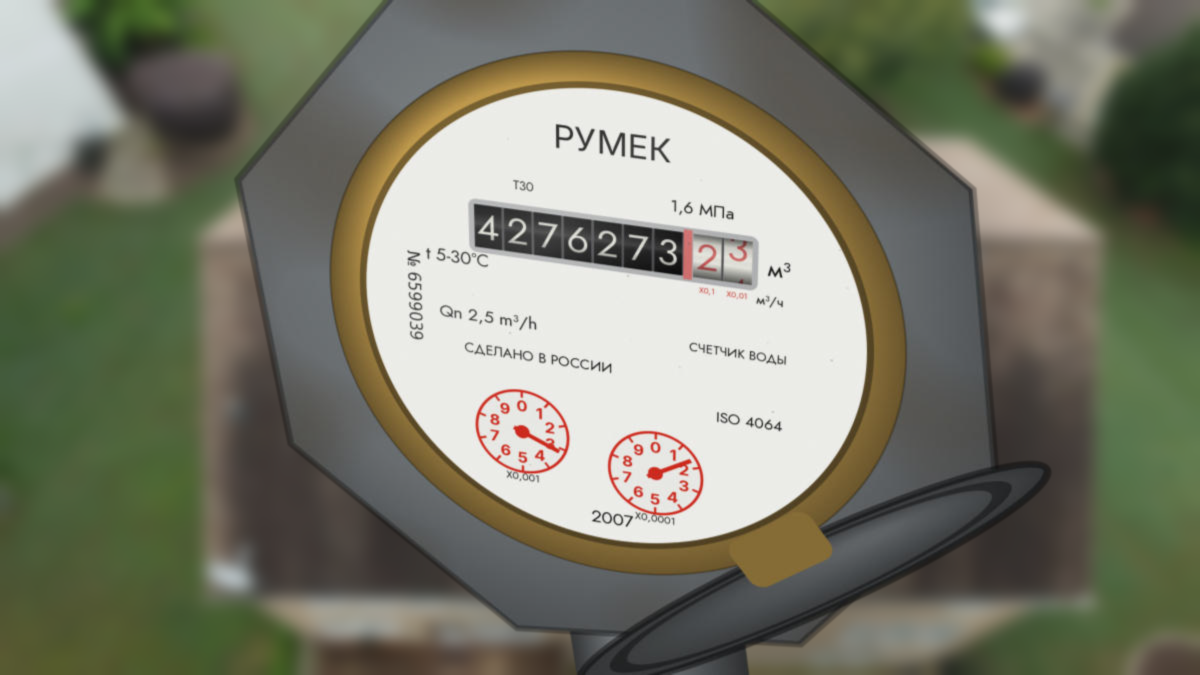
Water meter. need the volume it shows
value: 4276273.2331 m³
